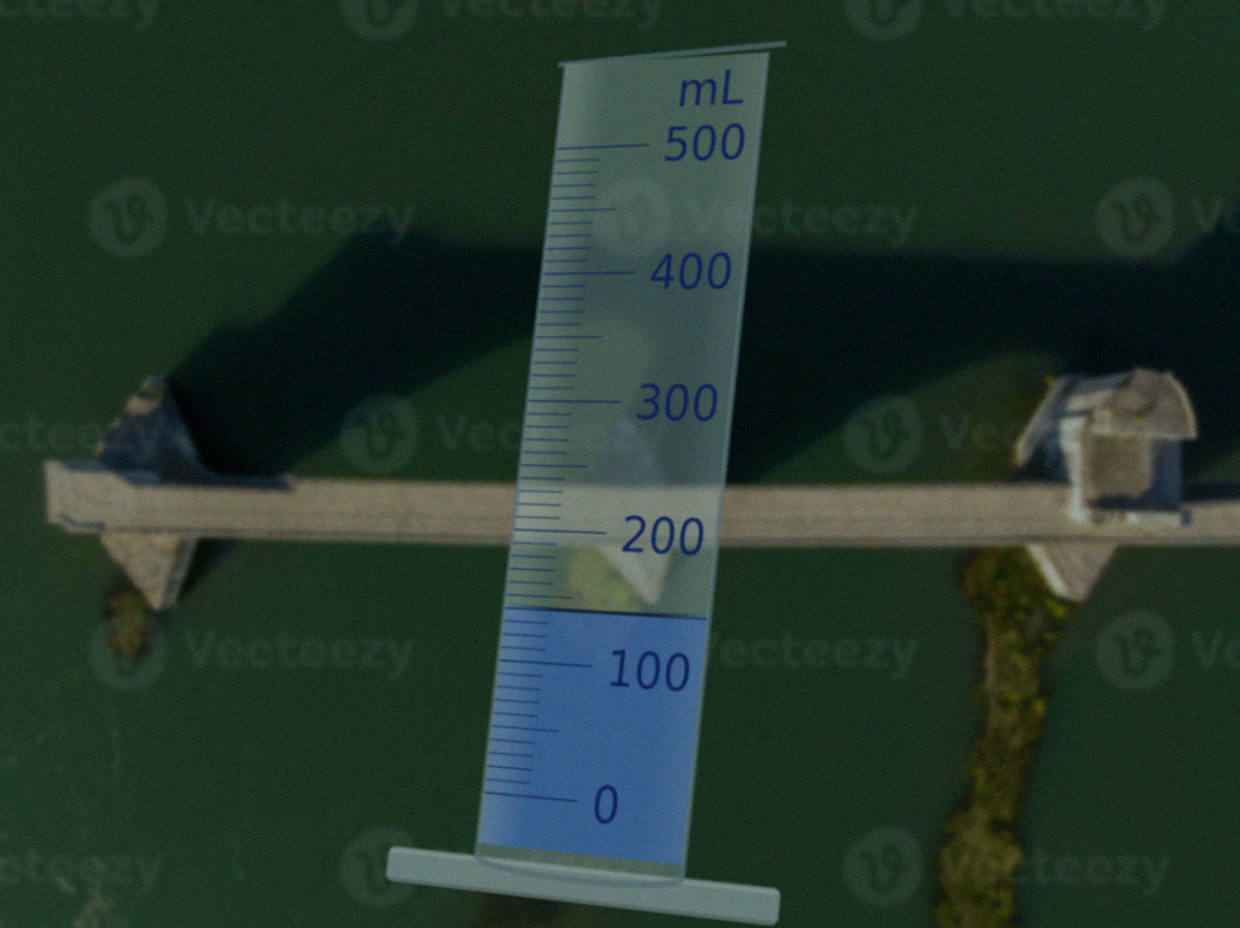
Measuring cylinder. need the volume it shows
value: 140 mL
